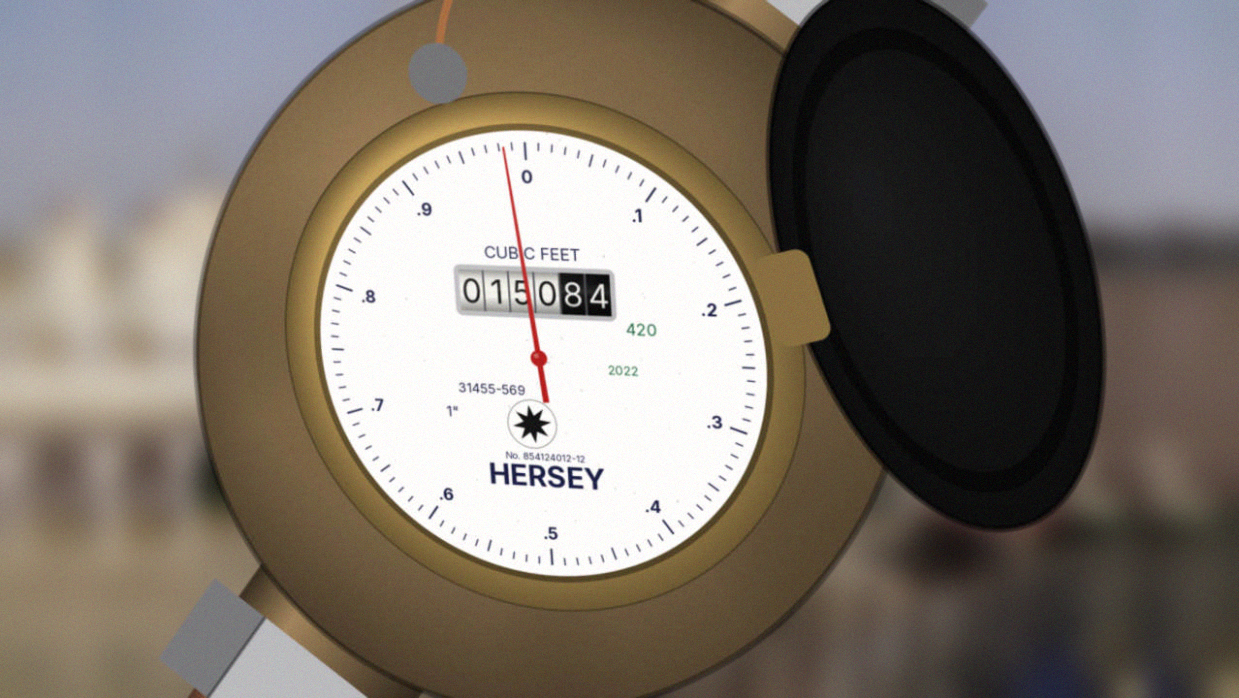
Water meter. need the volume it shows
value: 15083.98 ft³
